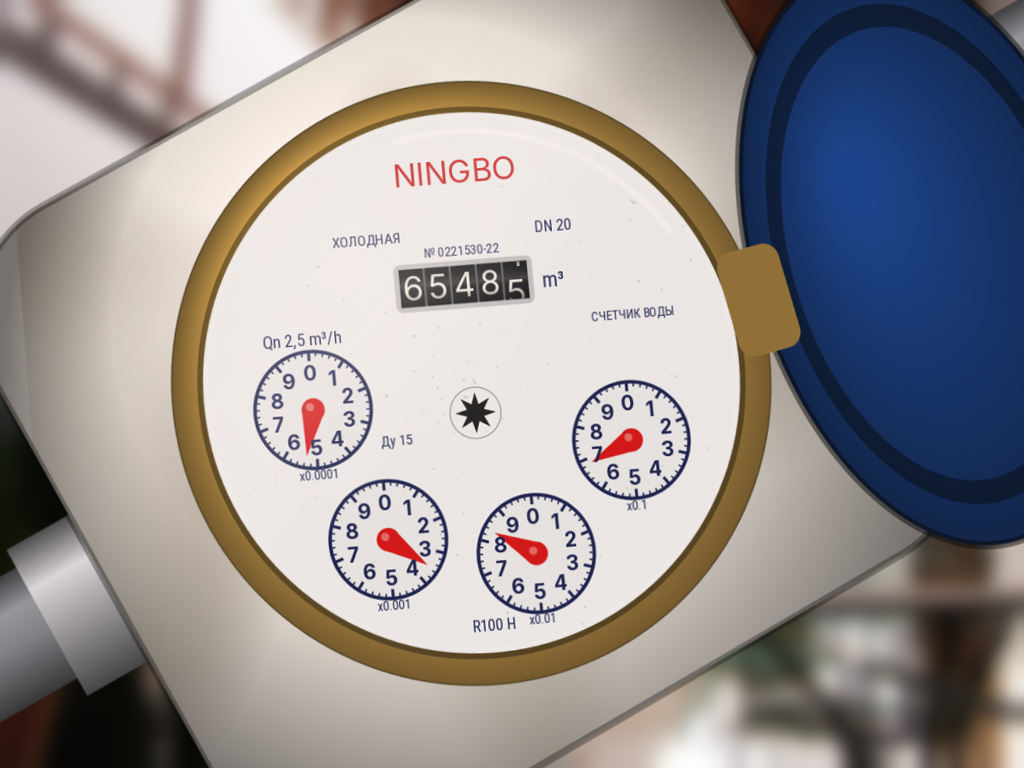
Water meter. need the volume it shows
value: 65484.6835 m³
